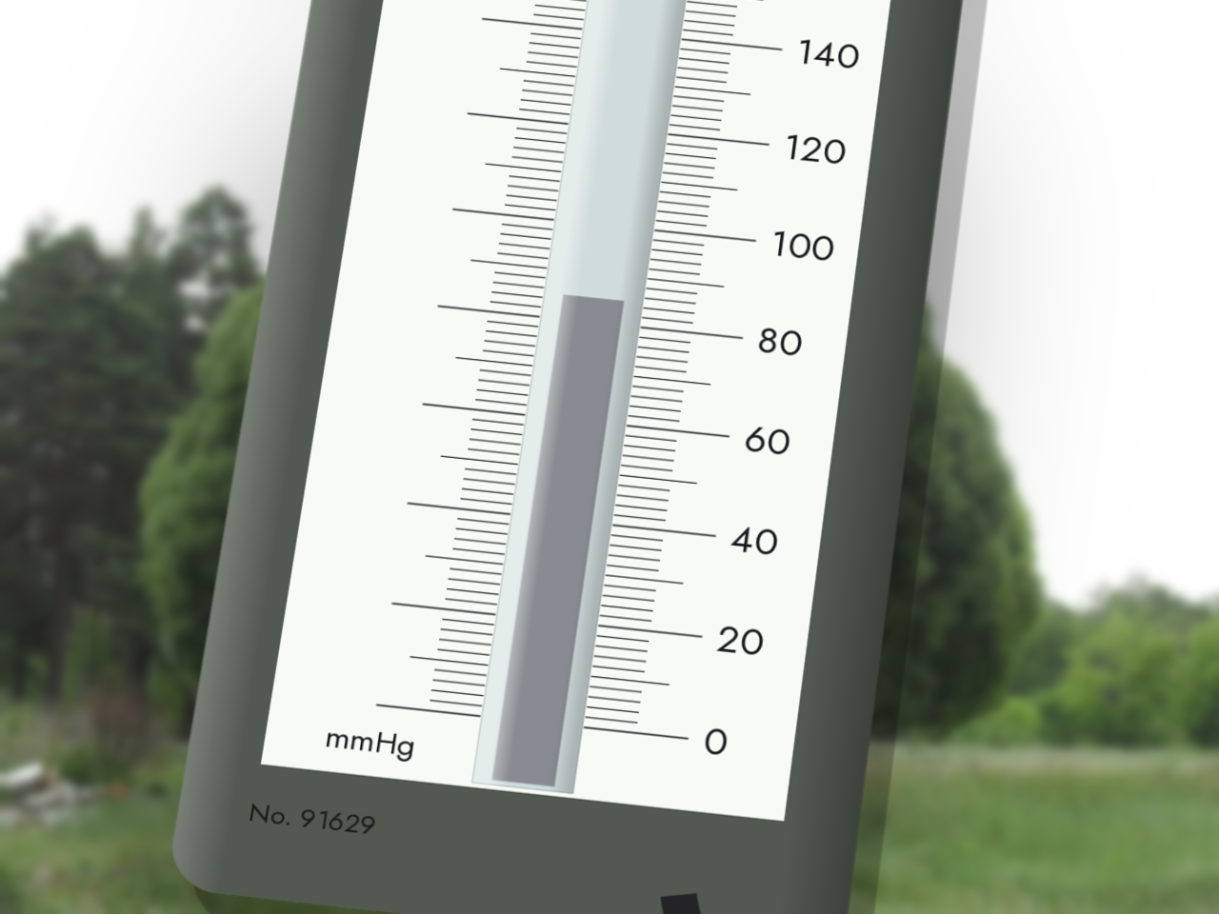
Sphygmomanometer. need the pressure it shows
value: 85 mmHg
